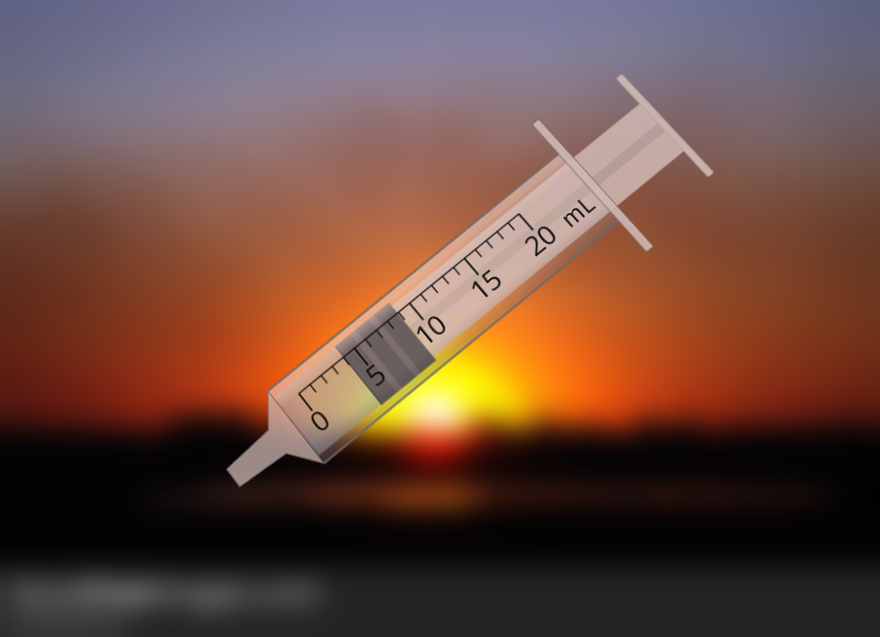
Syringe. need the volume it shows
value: 4 mL
